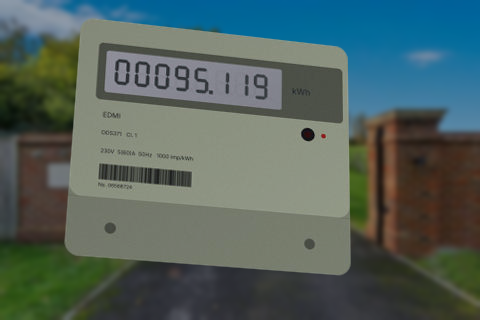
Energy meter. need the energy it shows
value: 95.119 kWh
